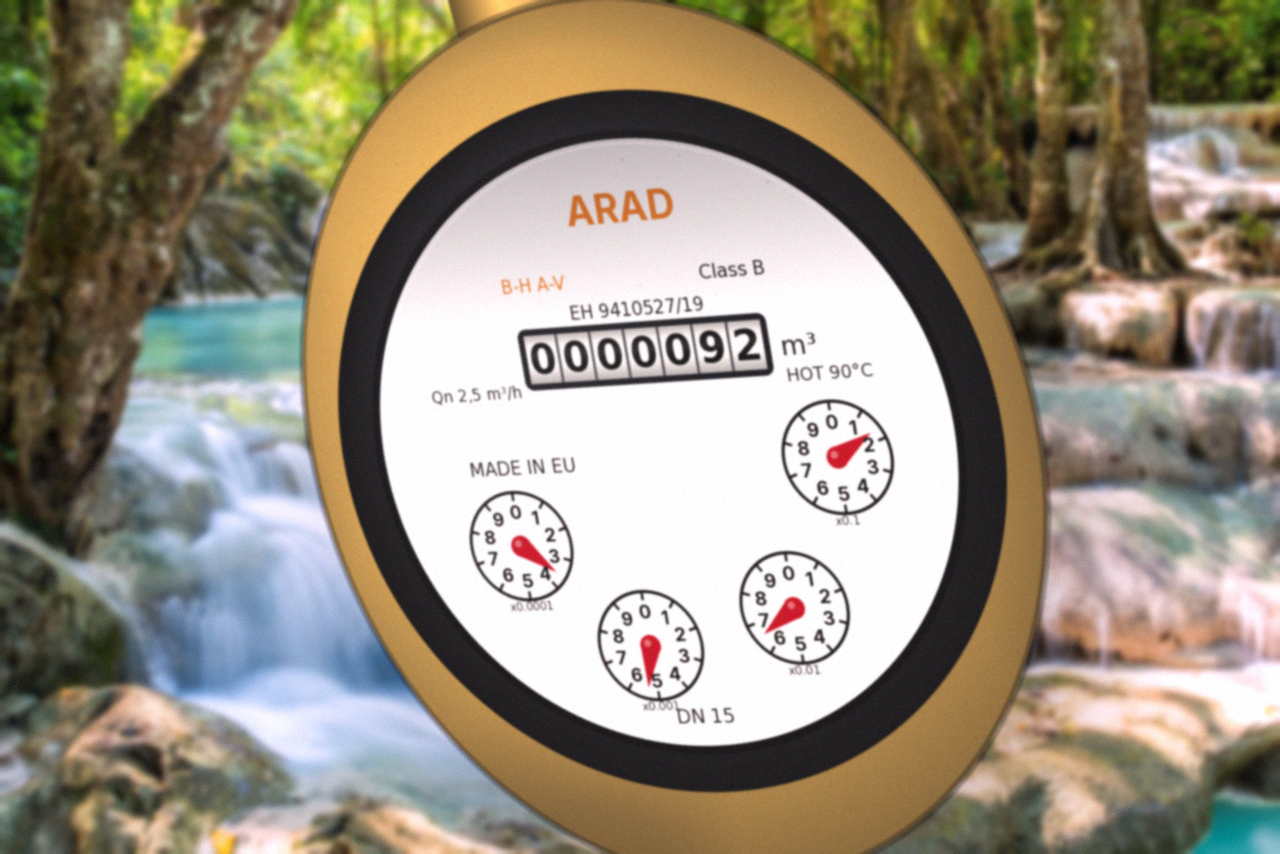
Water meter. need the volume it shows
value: 92.1653 m³
